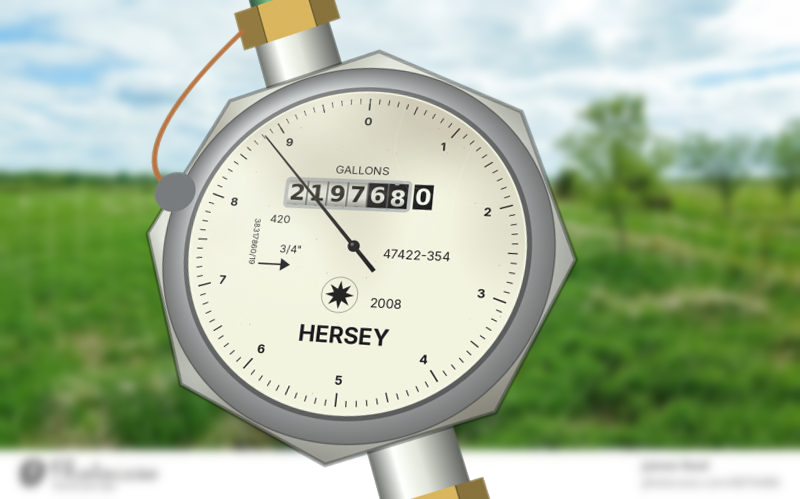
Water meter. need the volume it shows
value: 2197678.8 gal
